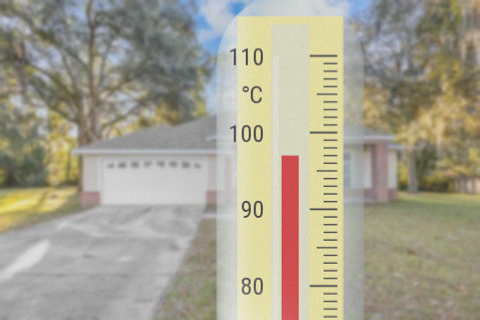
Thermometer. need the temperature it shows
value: 97 °C
